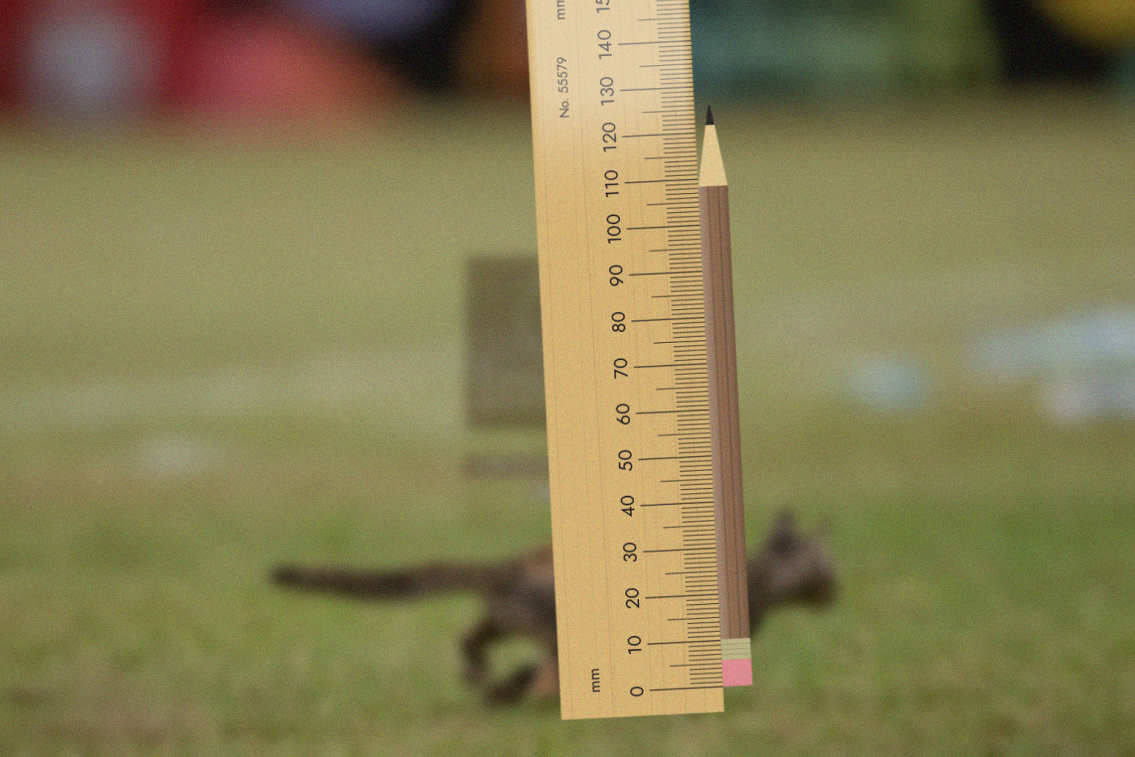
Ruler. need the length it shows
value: 126 mm
